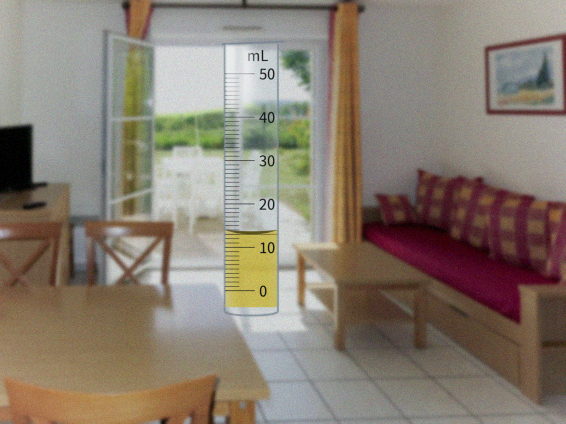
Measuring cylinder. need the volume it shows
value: 13 mL
